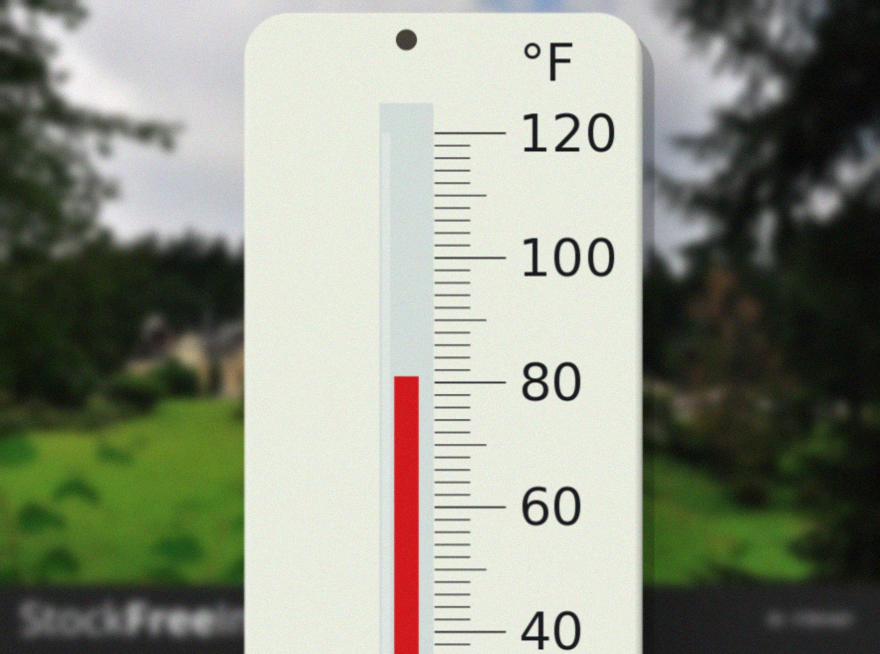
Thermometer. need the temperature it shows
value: 81 °F
